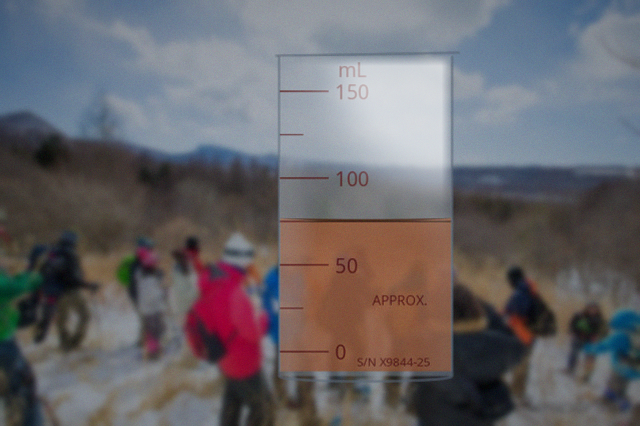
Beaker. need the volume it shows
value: 75 mL
